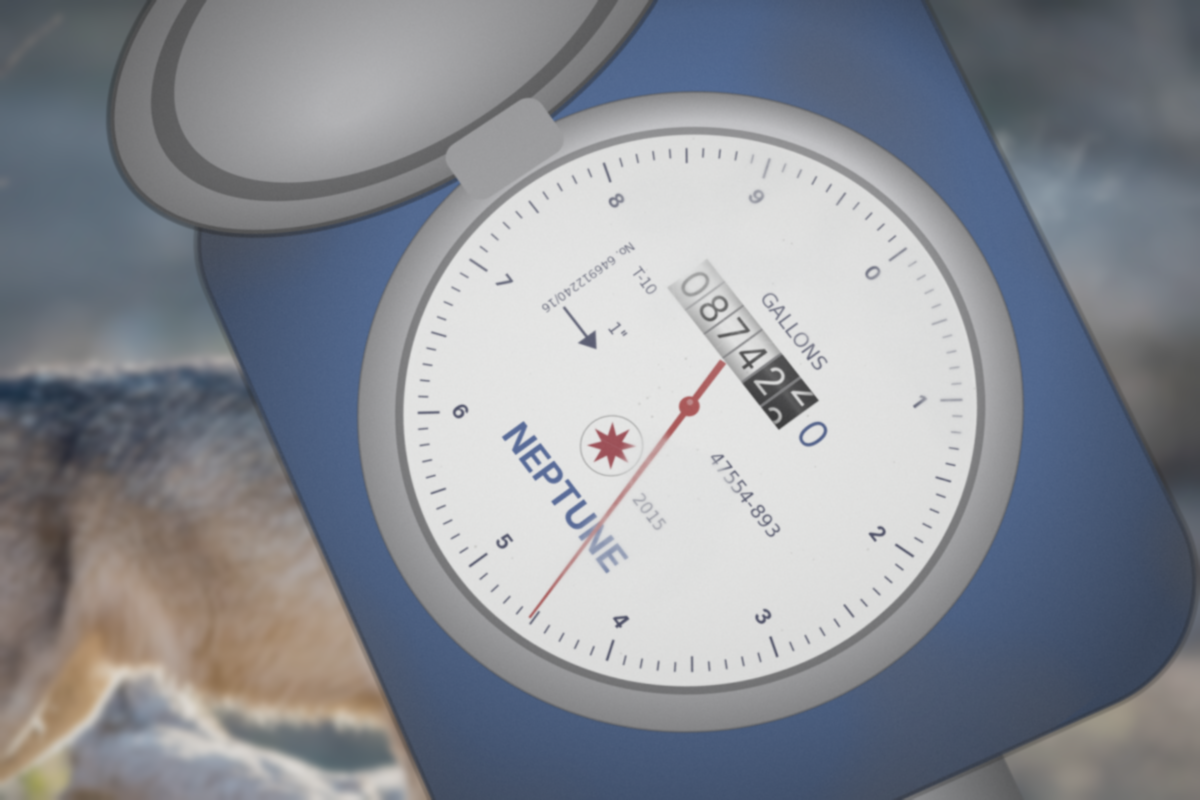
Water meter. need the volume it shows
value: 874224.5 gal
